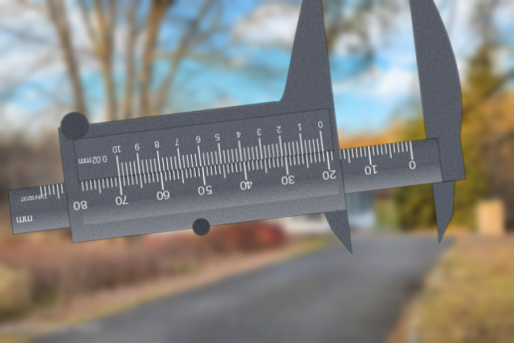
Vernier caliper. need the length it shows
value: 21.0 mm
